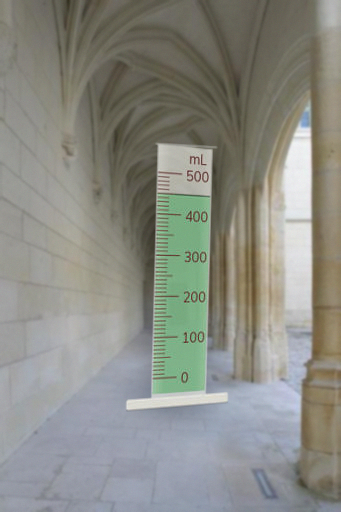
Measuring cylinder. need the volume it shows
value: 450 mL
